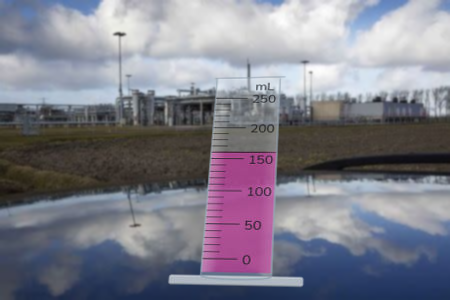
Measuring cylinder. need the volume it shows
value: 160 mL
